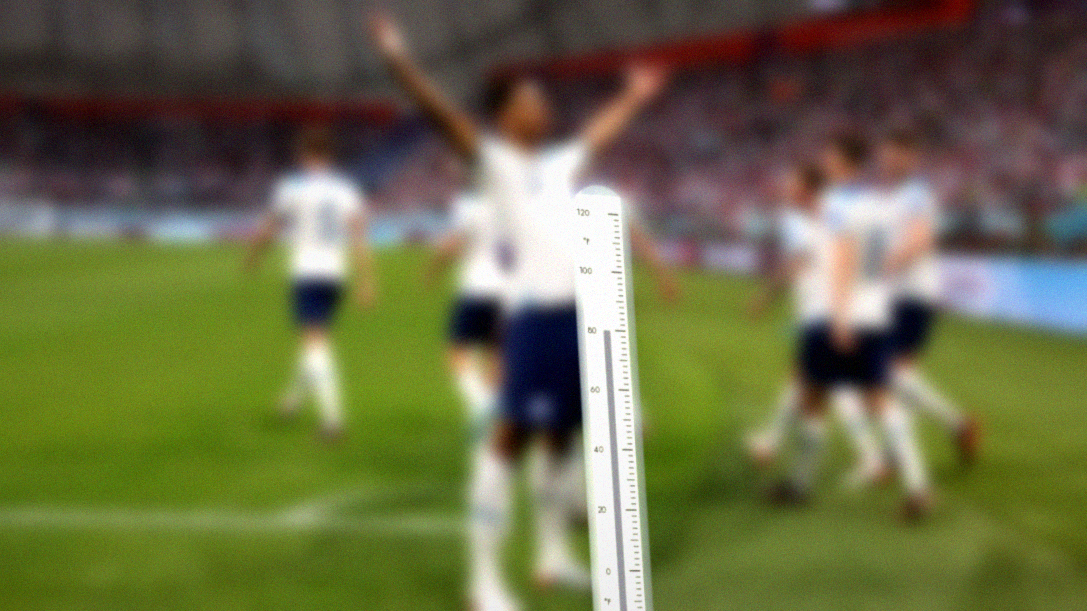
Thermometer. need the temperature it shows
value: 80 °F
